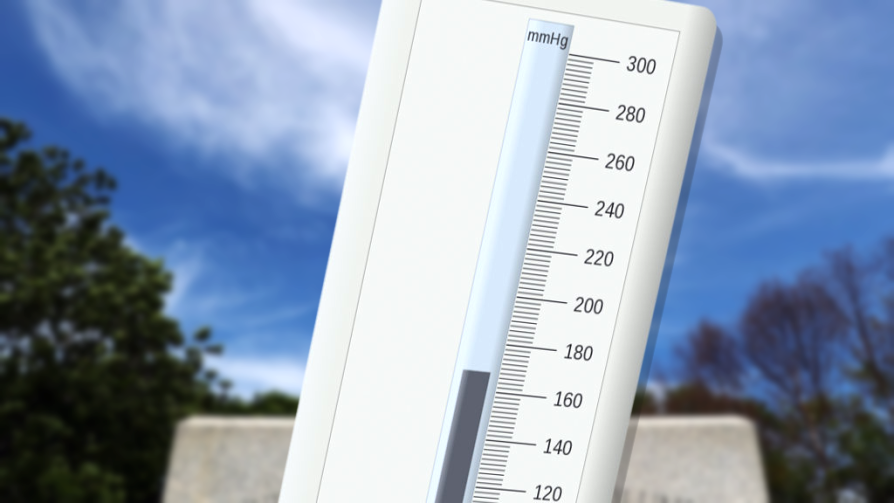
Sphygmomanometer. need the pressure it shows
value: 168 mmHg
